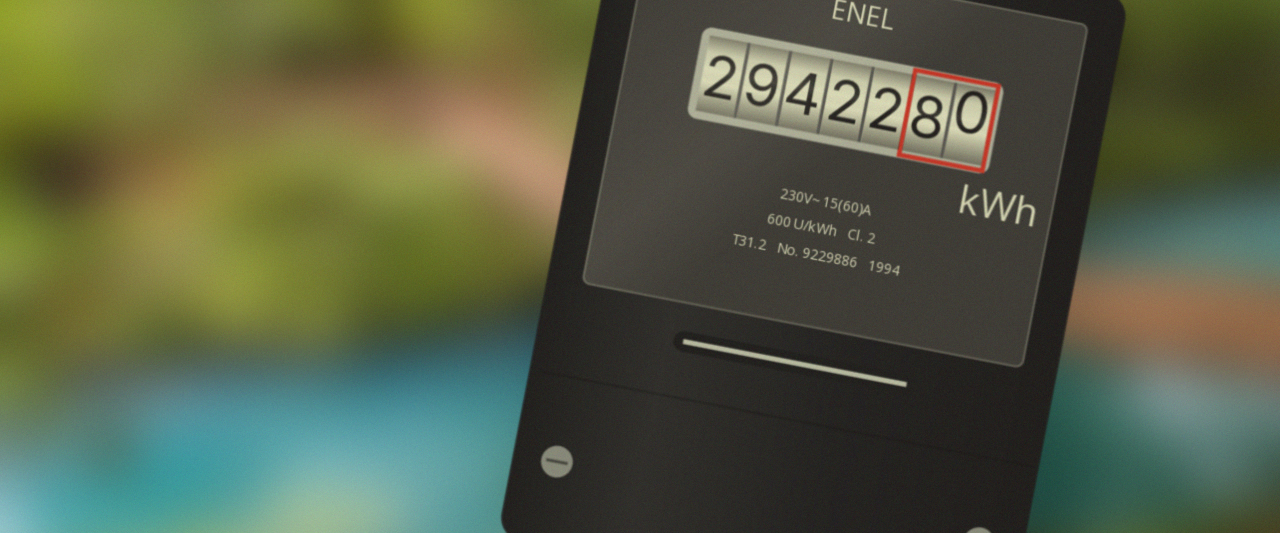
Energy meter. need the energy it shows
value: 29422.80 kWh
